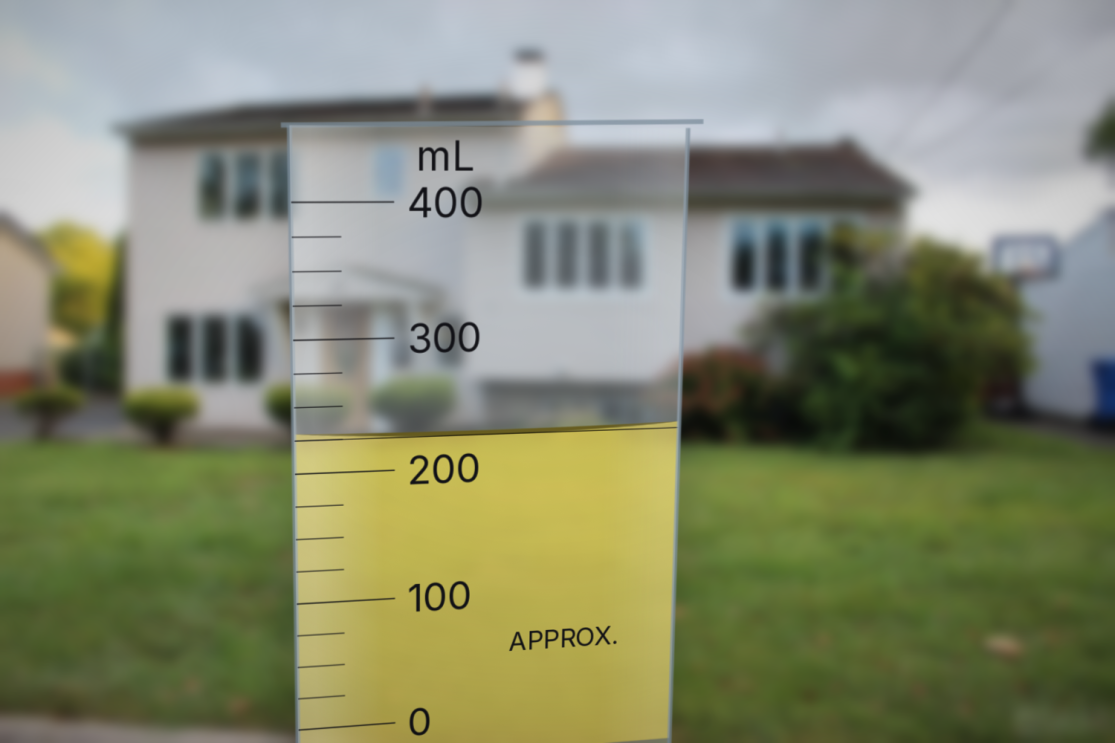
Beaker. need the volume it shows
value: 225 mL
